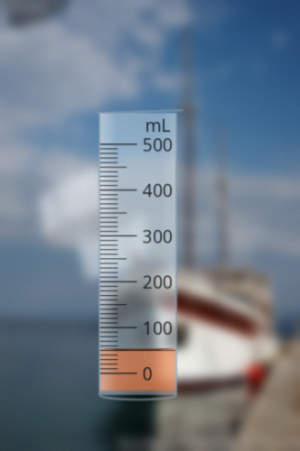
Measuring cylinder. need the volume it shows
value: 50 mL
